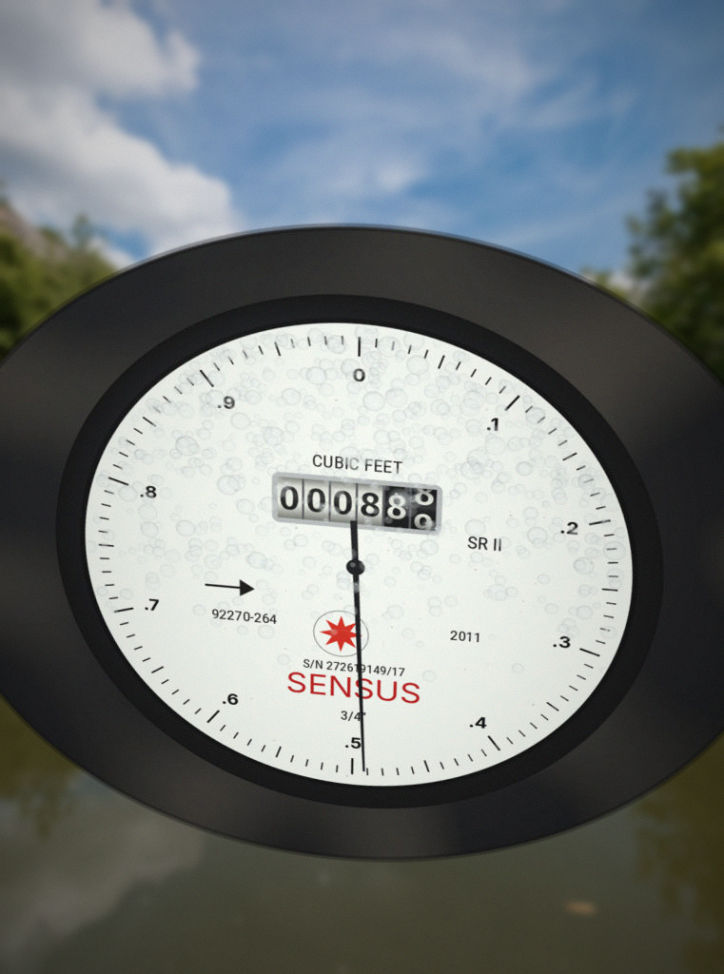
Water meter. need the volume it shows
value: 888.49 ft³
